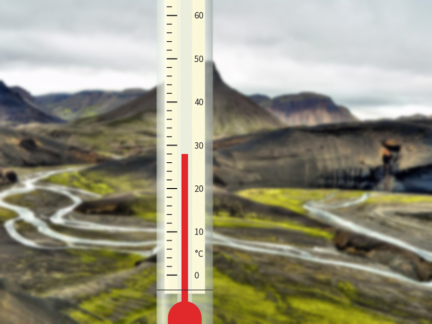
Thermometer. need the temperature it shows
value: 28 °C
